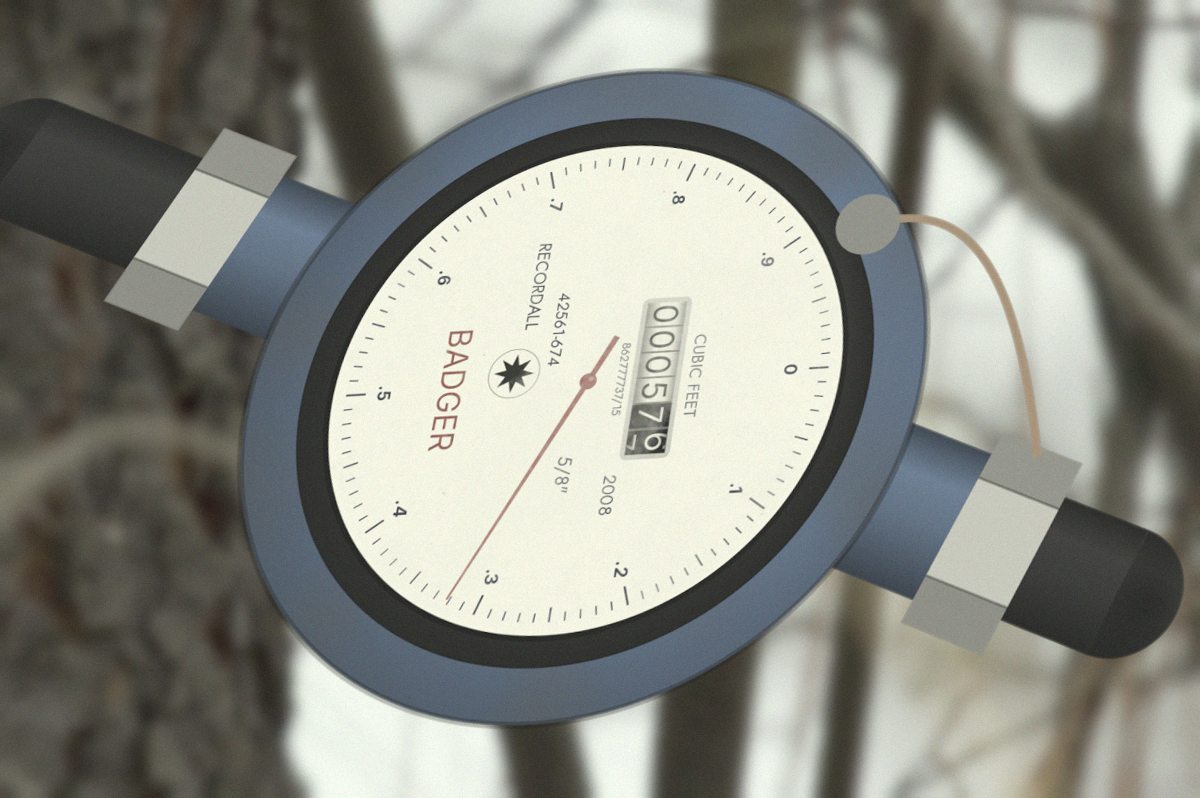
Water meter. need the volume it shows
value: 576.32 ft³
